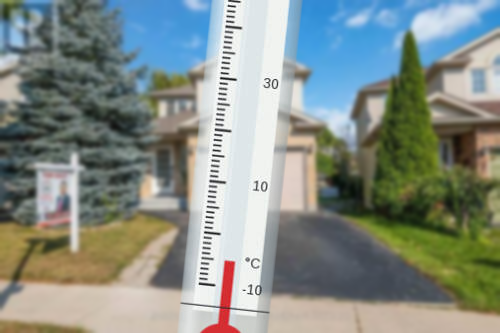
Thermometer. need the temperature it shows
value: -5 °C
